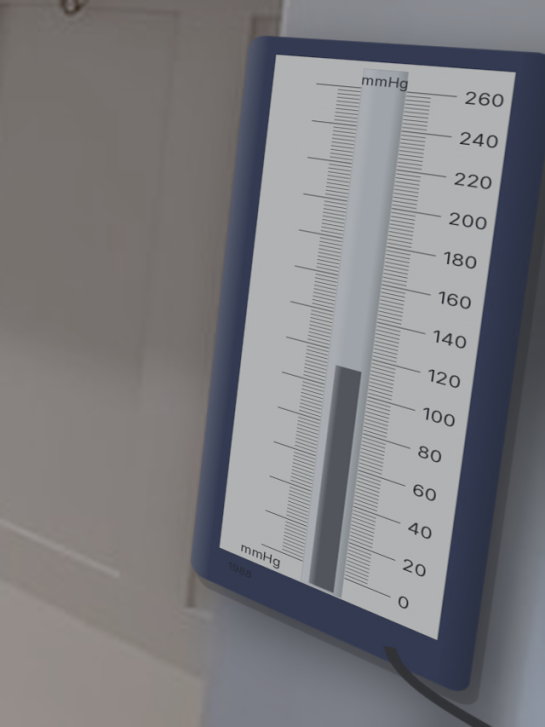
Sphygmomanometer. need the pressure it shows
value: 112 mmHg
